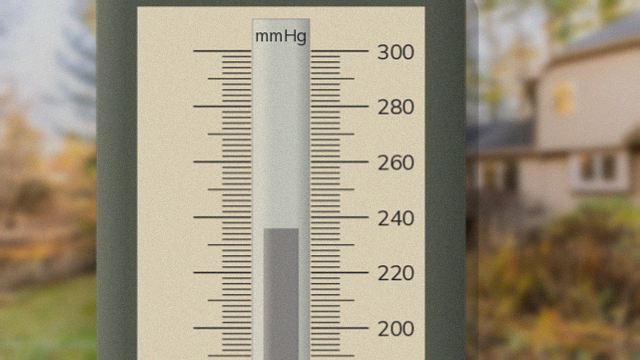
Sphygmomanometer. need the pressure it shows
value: 236 mmHg
